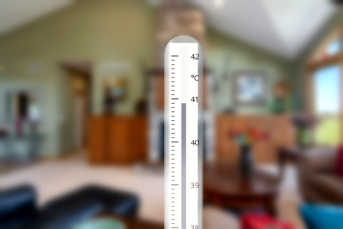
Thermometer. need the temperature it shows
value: 40.9 °C
